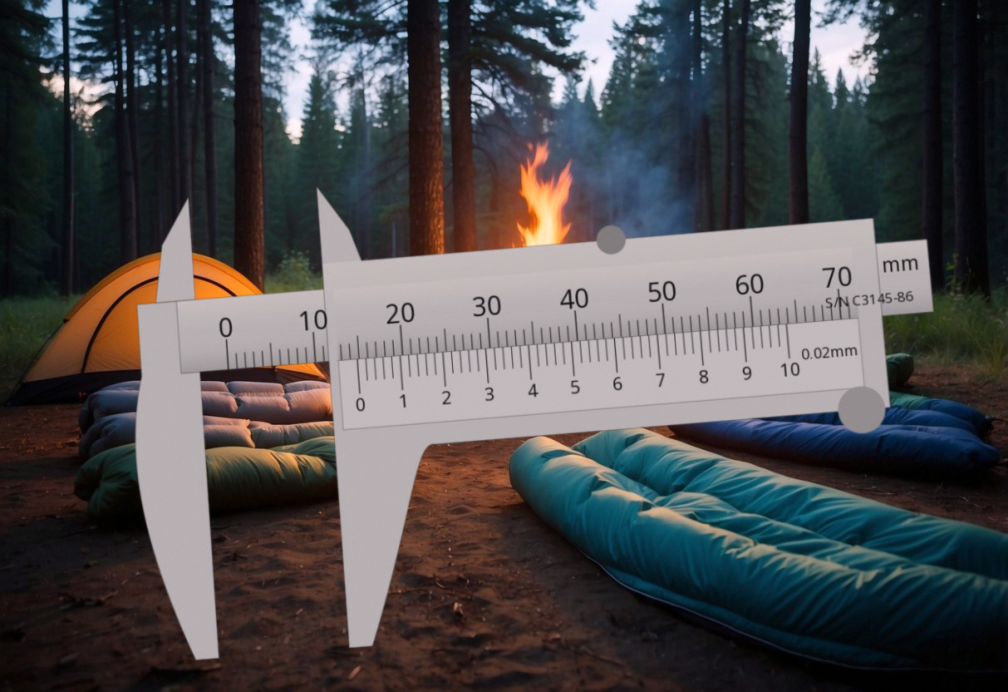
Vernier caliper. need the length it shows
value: 14.8 mm
